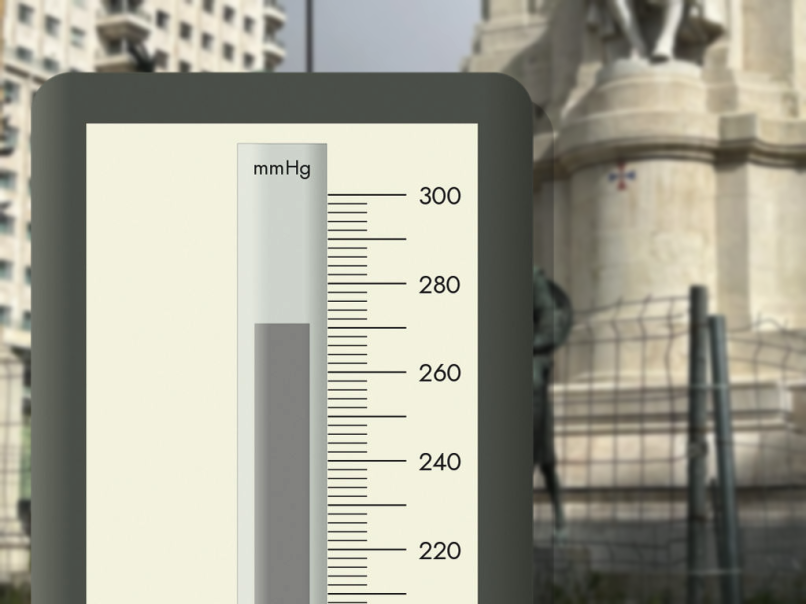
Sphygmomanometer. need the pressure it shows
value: 271 mmHg
